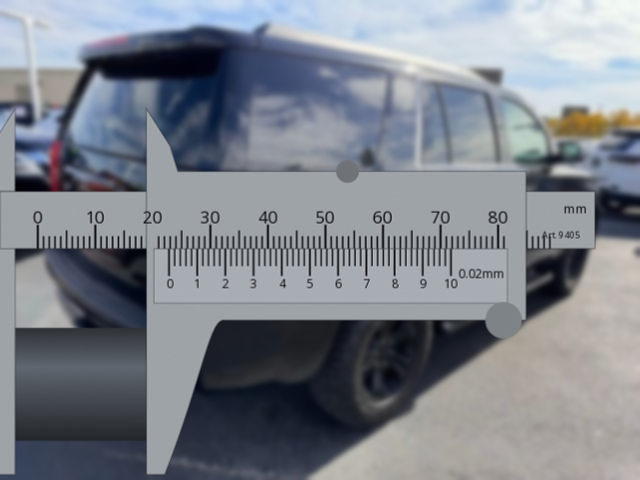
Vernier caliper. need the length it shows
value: 22.8 mm
